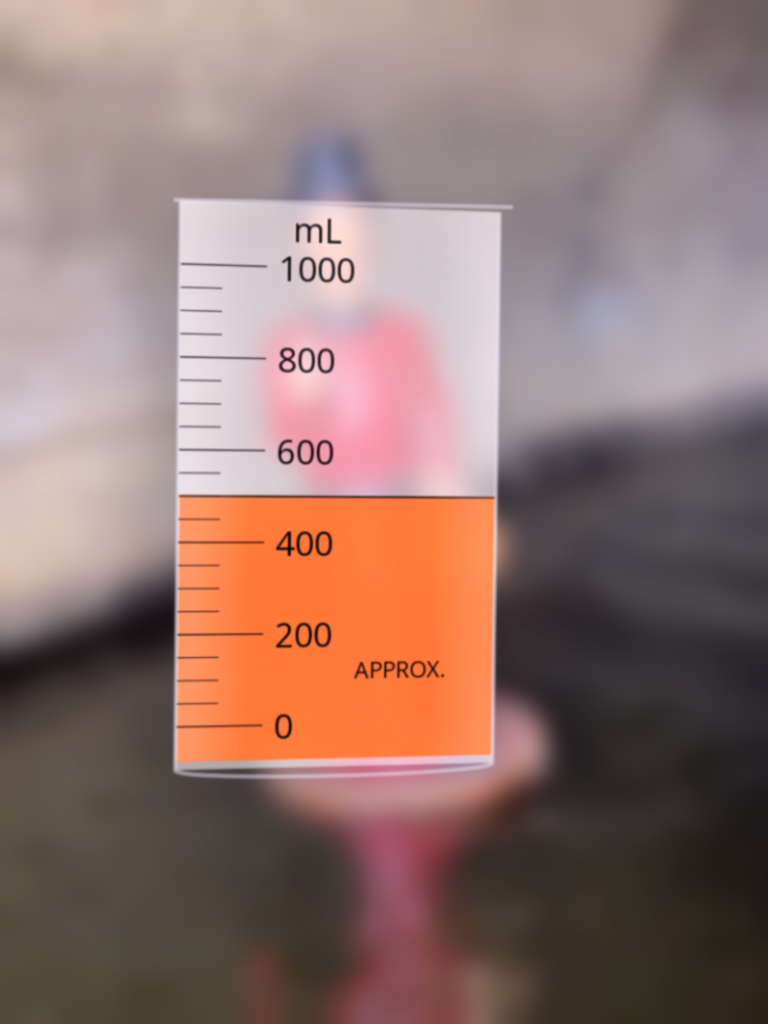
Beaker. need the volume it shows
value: 500 mL
